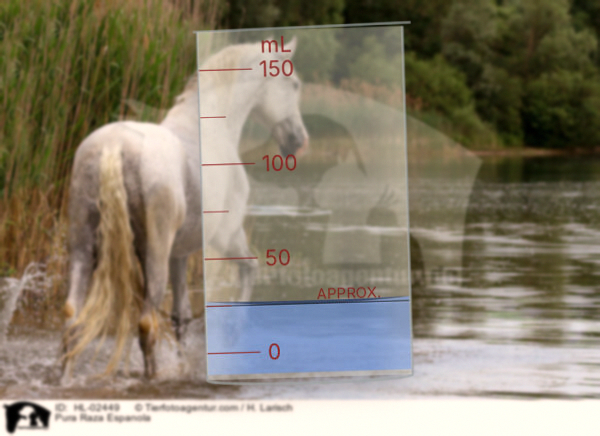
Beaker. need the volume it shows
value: 25 mL
